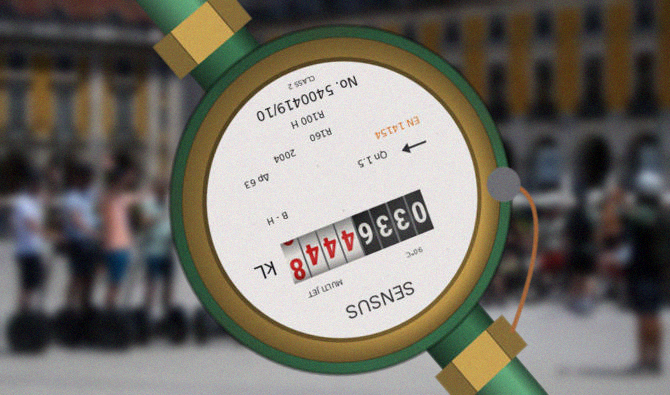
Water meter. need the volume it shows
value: 336.4448 kL
